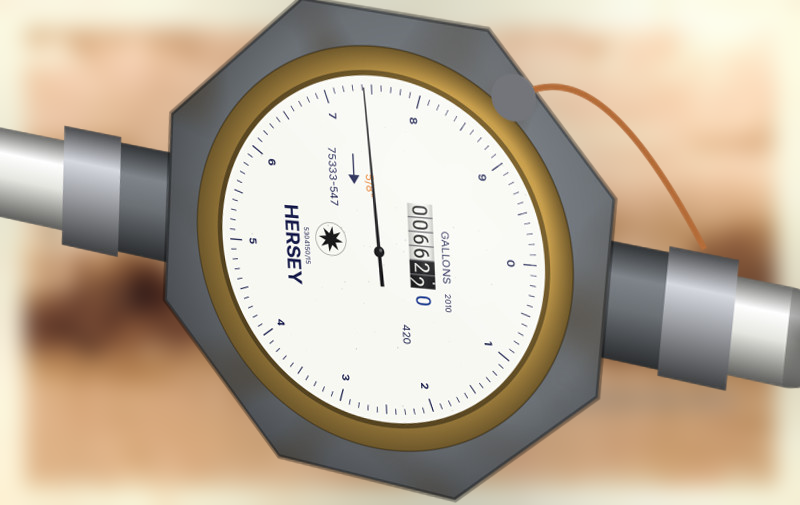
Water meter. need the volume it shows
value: 66217.4 gal
